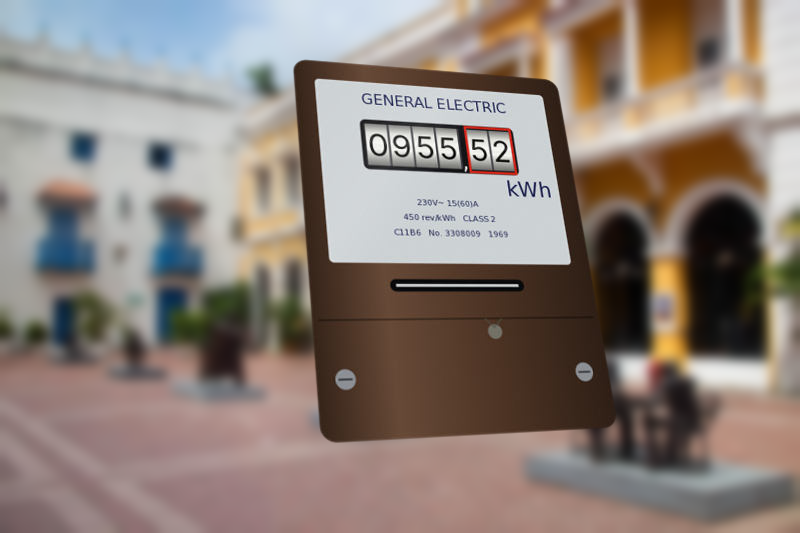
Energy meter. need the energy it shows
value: 955.52 kWh
